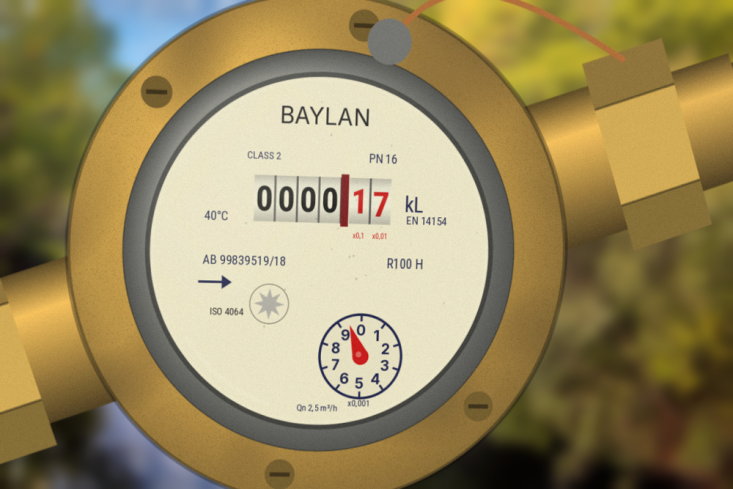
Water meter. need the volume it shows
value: 0.169 kL
